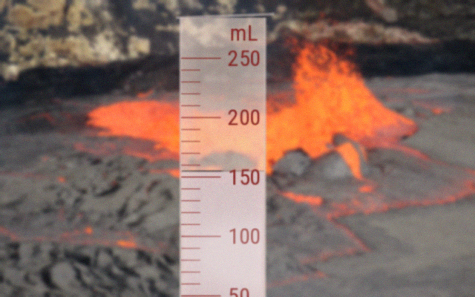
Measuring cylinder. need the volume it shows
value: 155 mL
